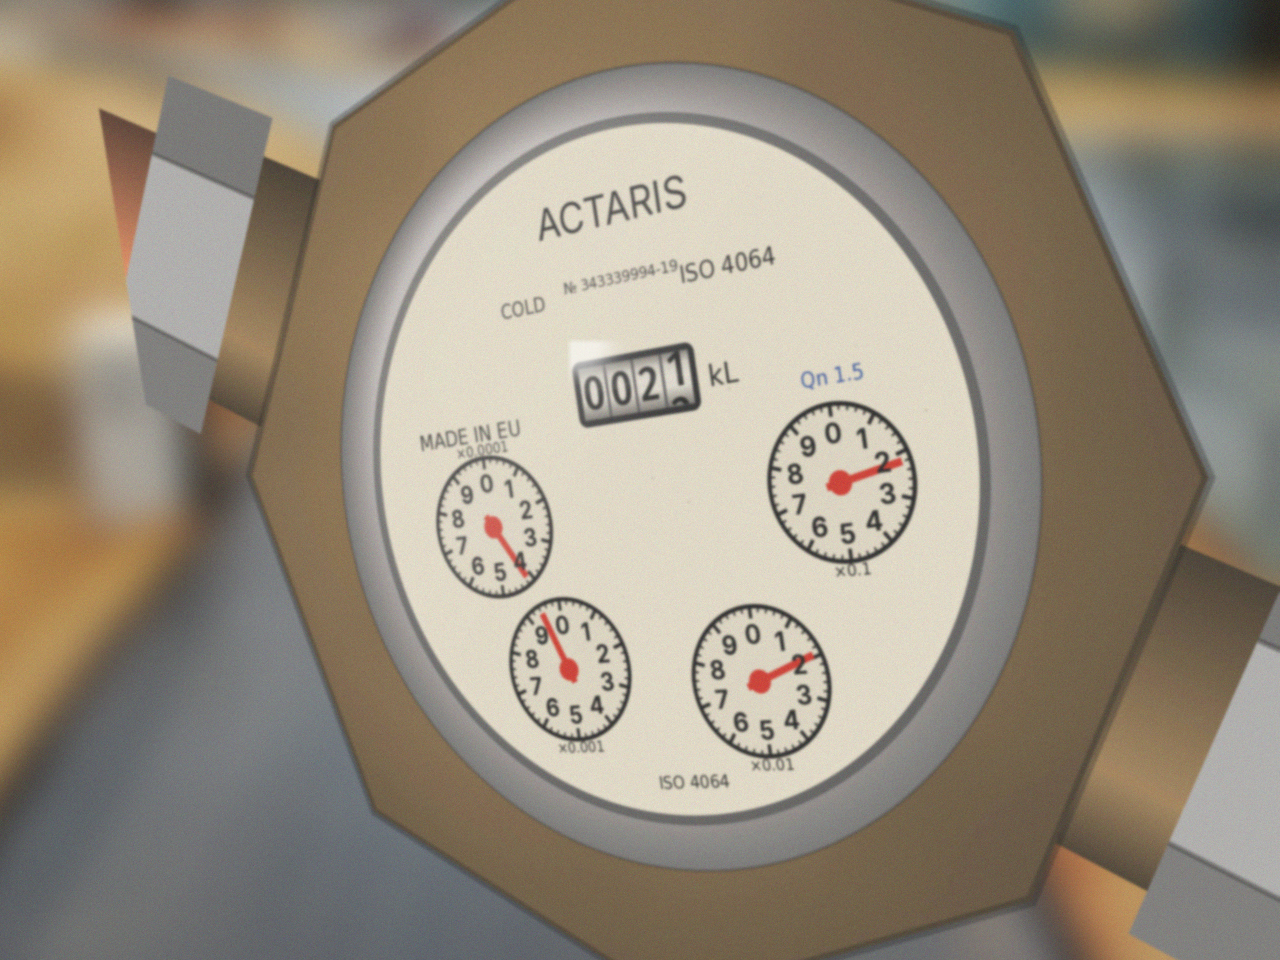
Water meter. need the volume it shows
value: 21.2194 kL
